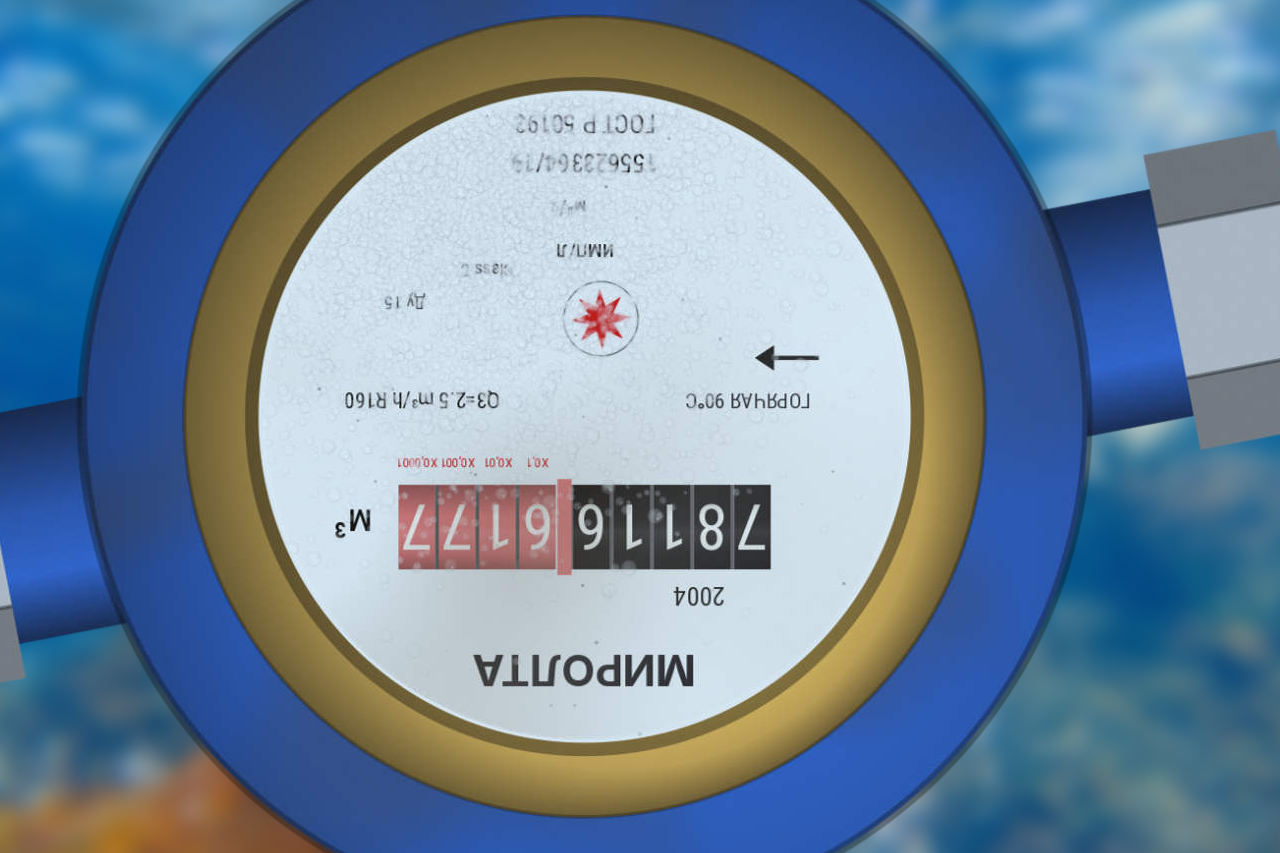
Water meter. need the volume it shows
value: 78116.6177 m³
